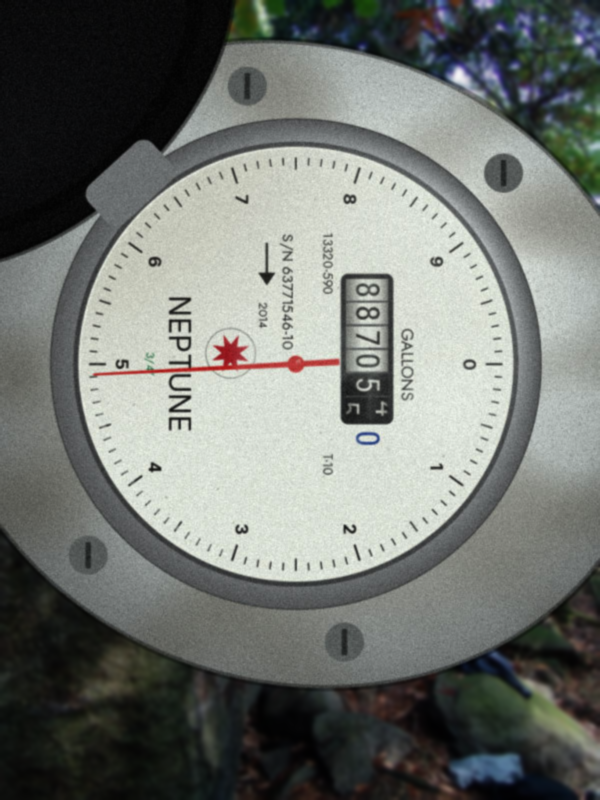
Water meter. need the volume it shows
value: 8870544.9 gal
